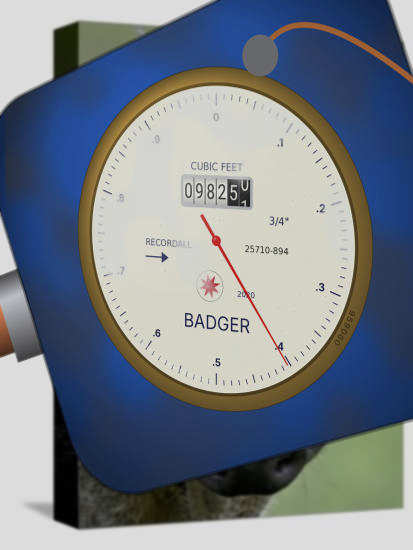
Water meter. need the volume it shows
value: 98250.40 ft³
